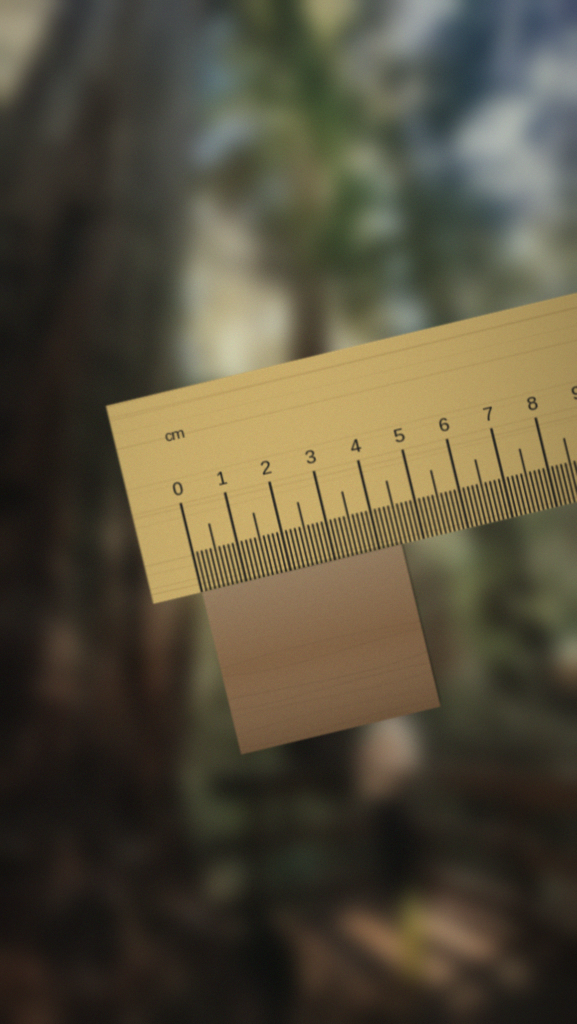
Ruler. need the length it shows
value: 4.5 cm
